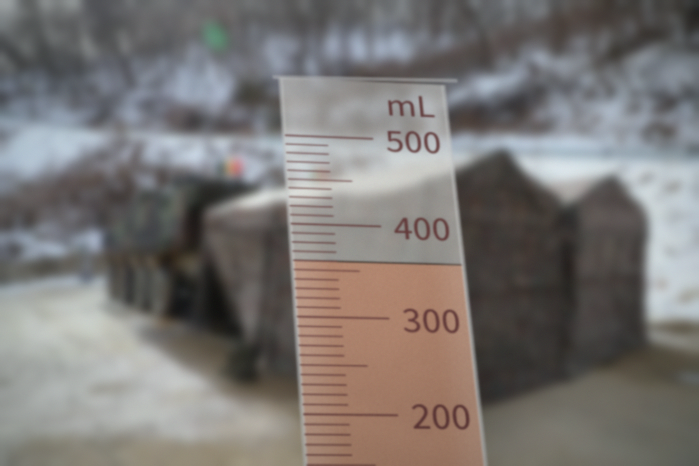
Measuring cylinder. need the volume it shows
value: 360 mL
